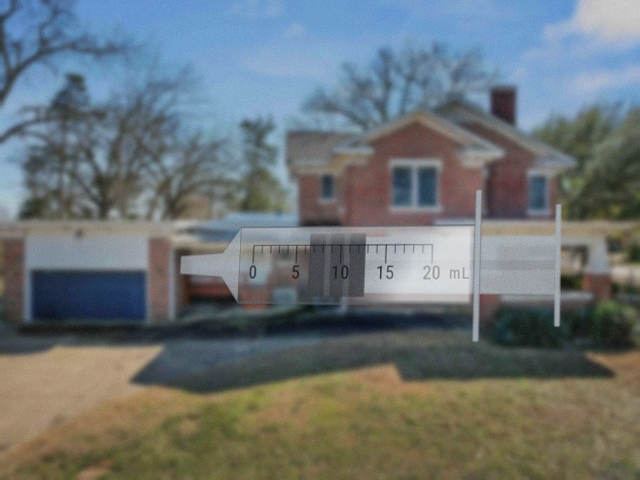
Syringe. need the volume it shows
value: 6.5 mL
